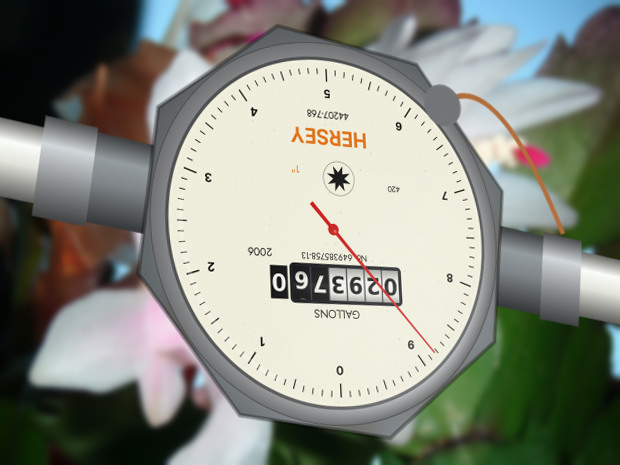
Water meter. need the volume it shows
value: 293758.8 gal
